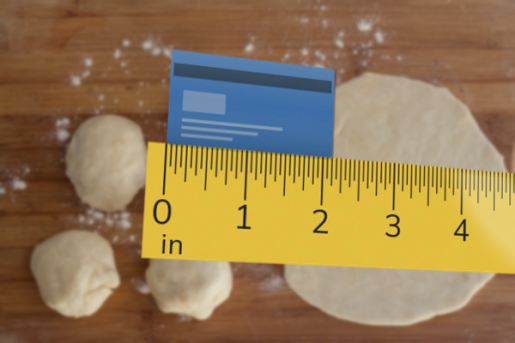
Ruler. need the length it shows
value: 2.125 in
